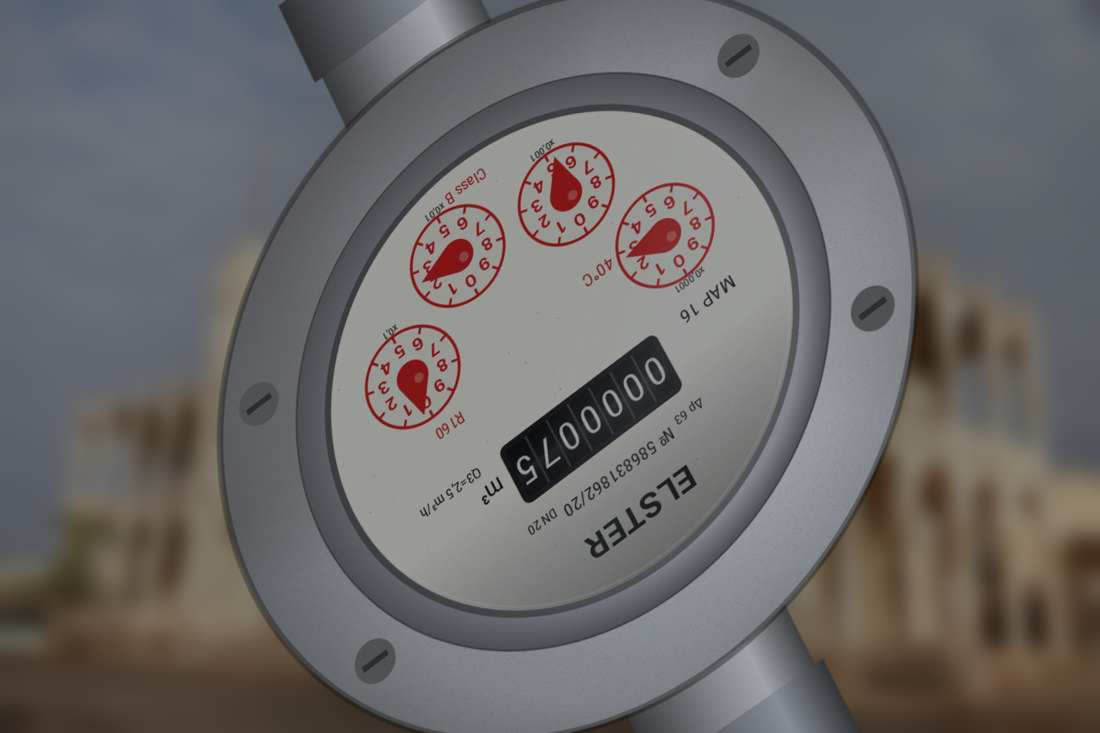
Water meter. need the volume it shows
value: 75.0252 m³
